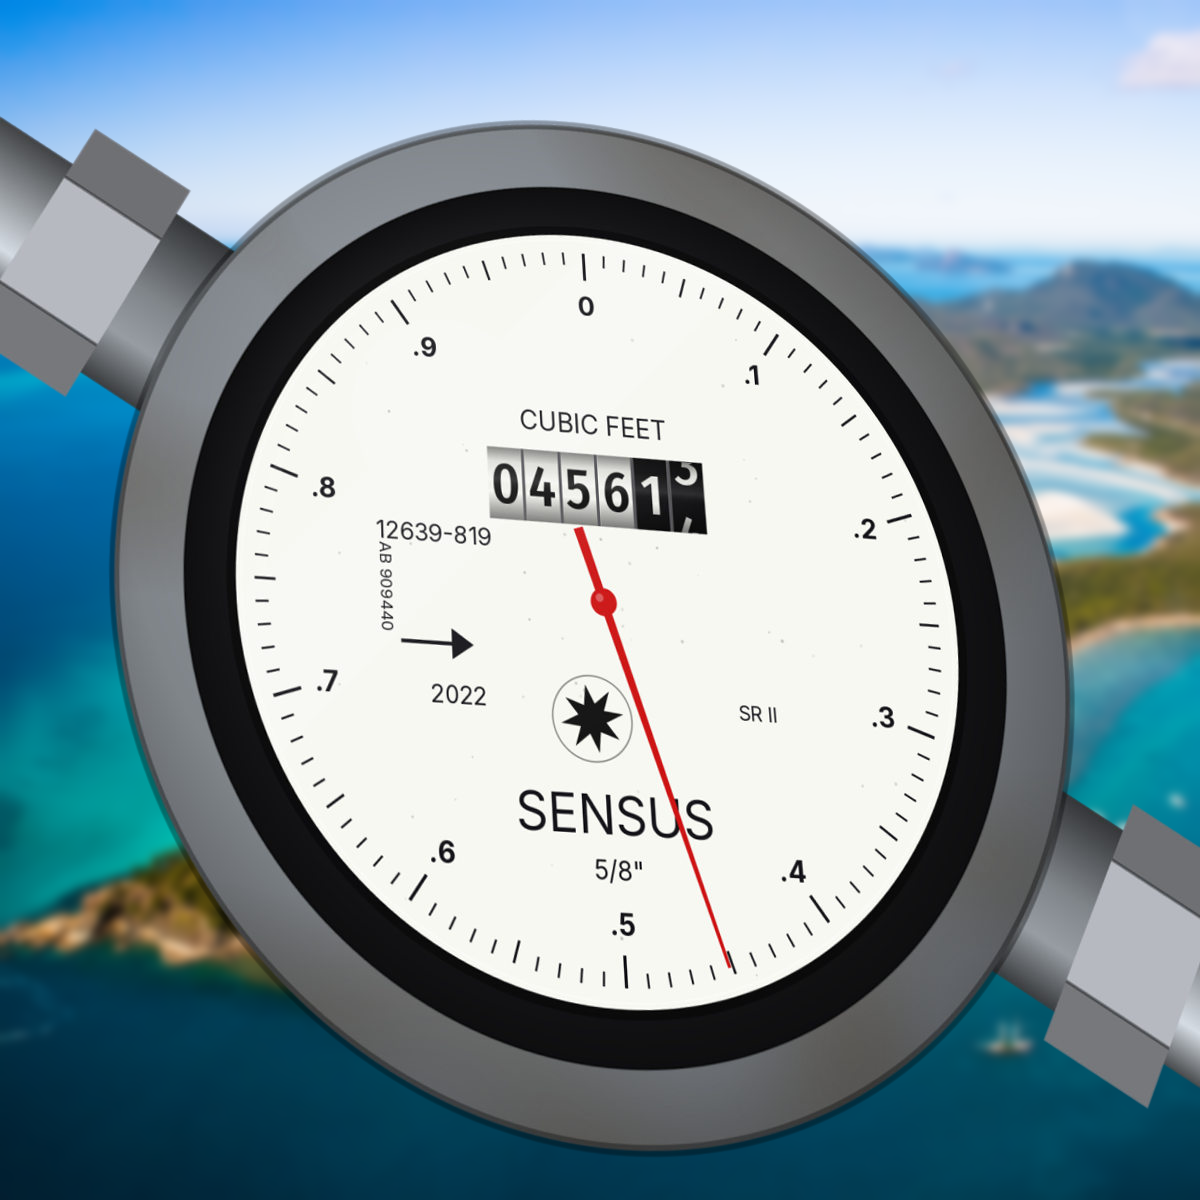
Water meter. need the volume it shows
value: 45613.45 ft³
